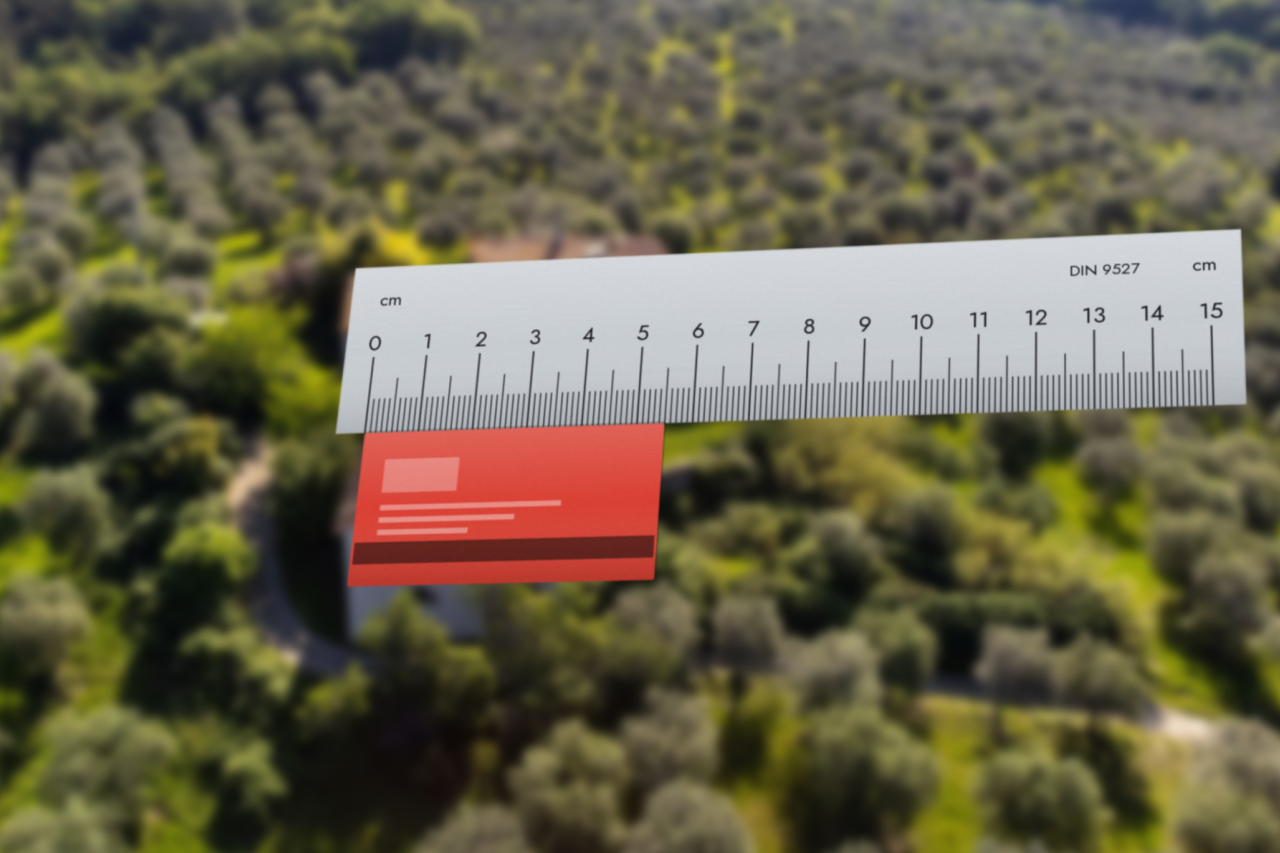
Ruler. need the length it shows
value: 5.5 cm
